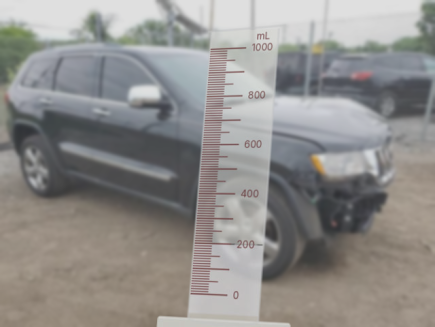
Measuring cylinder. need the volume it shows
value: 200 mL
